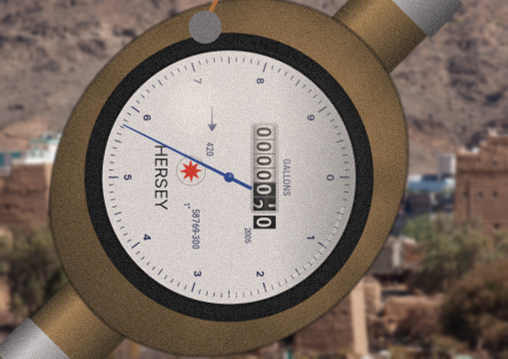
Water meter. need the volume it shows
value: 15.7 gal
